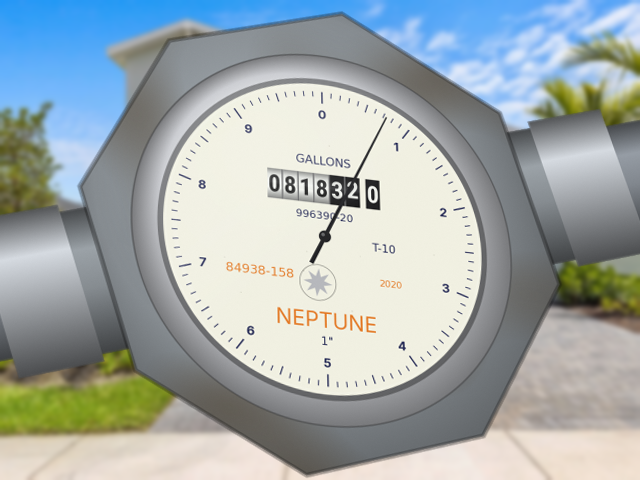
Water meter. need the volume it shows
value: 818320.7 gal
